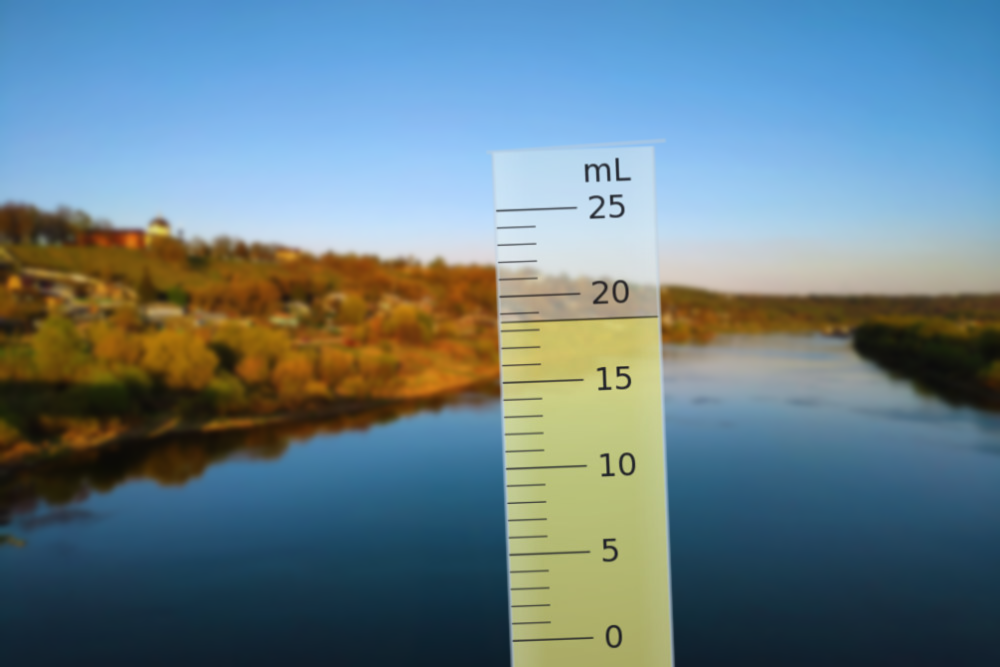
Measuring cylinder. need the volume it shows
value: 18.5 mL
